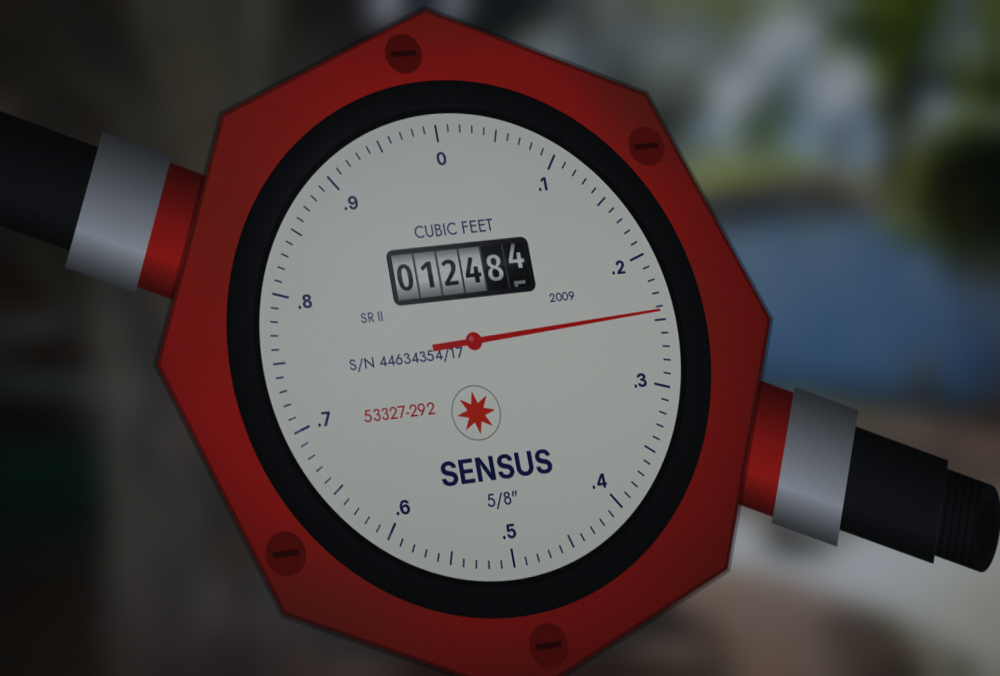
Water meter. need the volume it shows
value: 12484.24 ft³
